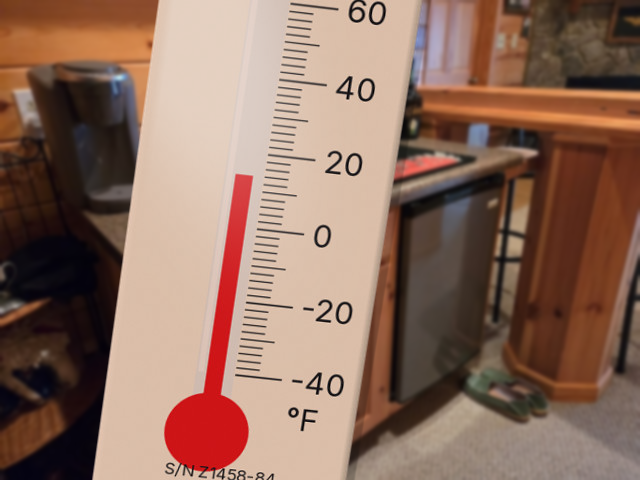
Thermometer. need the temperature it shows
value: 14 °F
